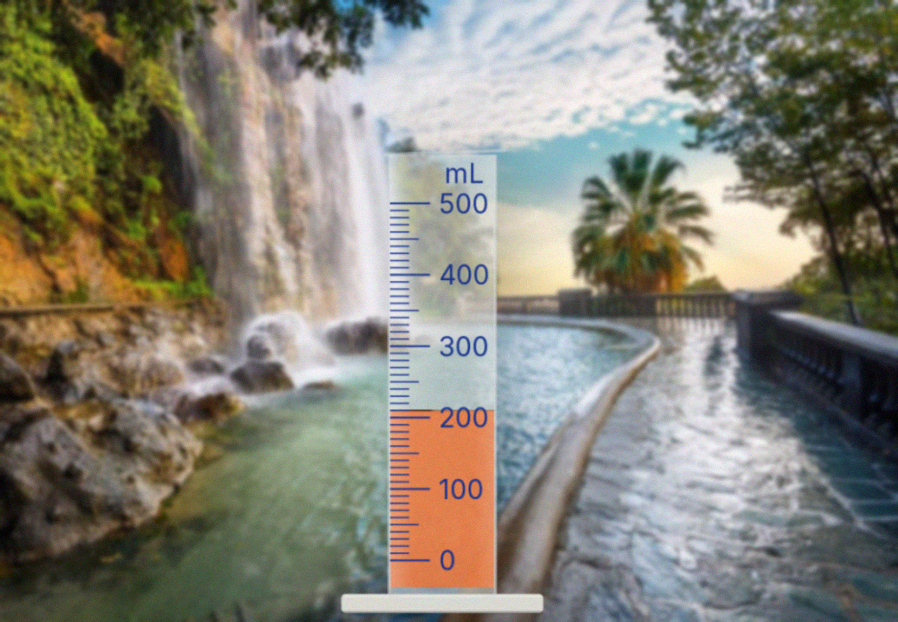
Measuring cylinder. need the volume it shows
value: 210 mL
